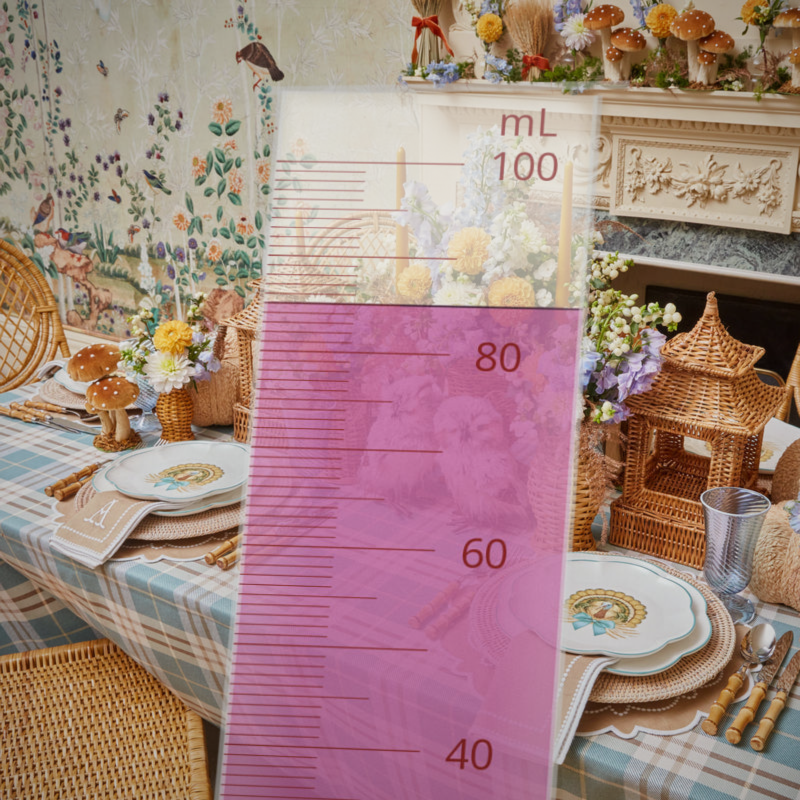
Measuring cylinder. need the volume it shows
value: 85 mL
